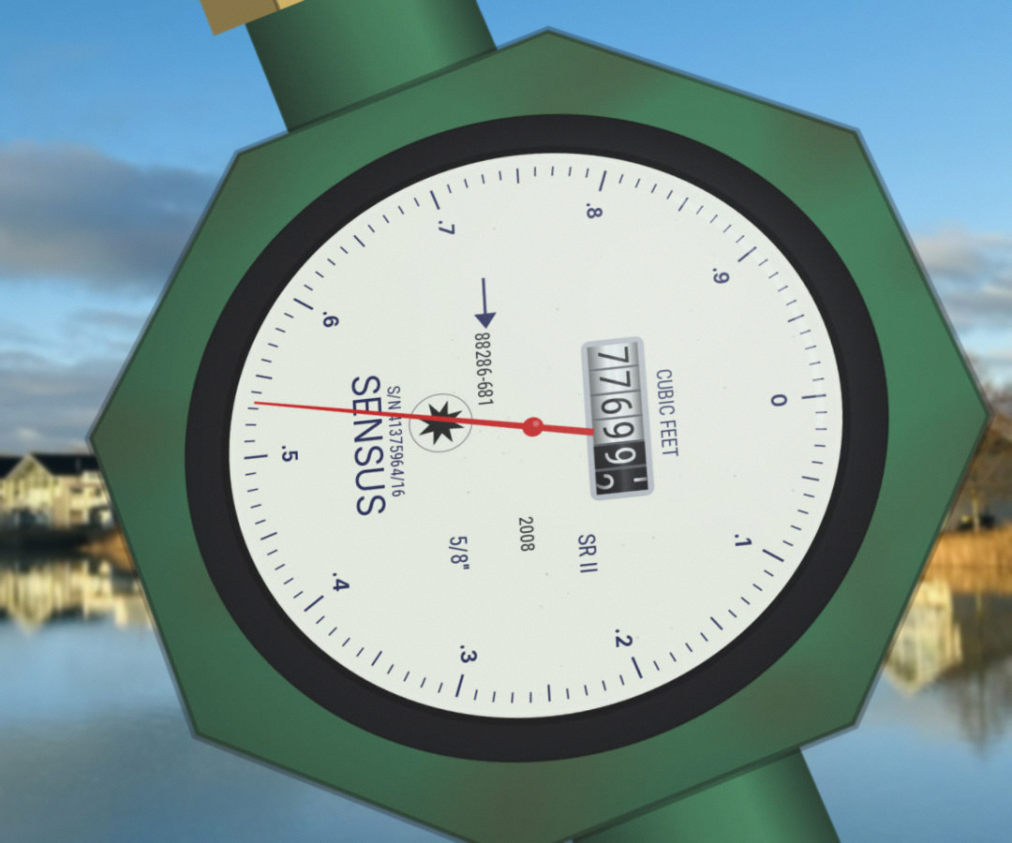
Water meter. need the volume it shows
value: 776991.53 ft³
